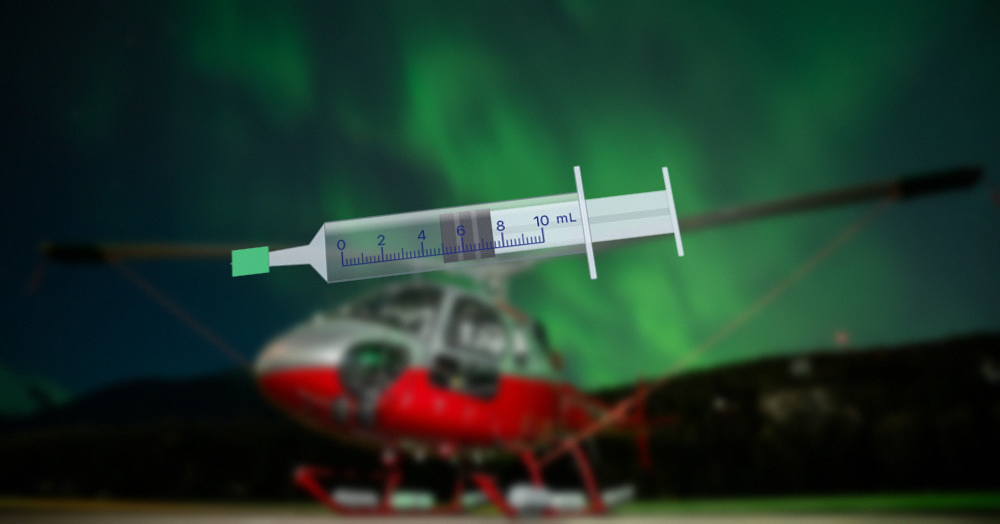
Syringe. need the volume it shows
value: 5 mL
